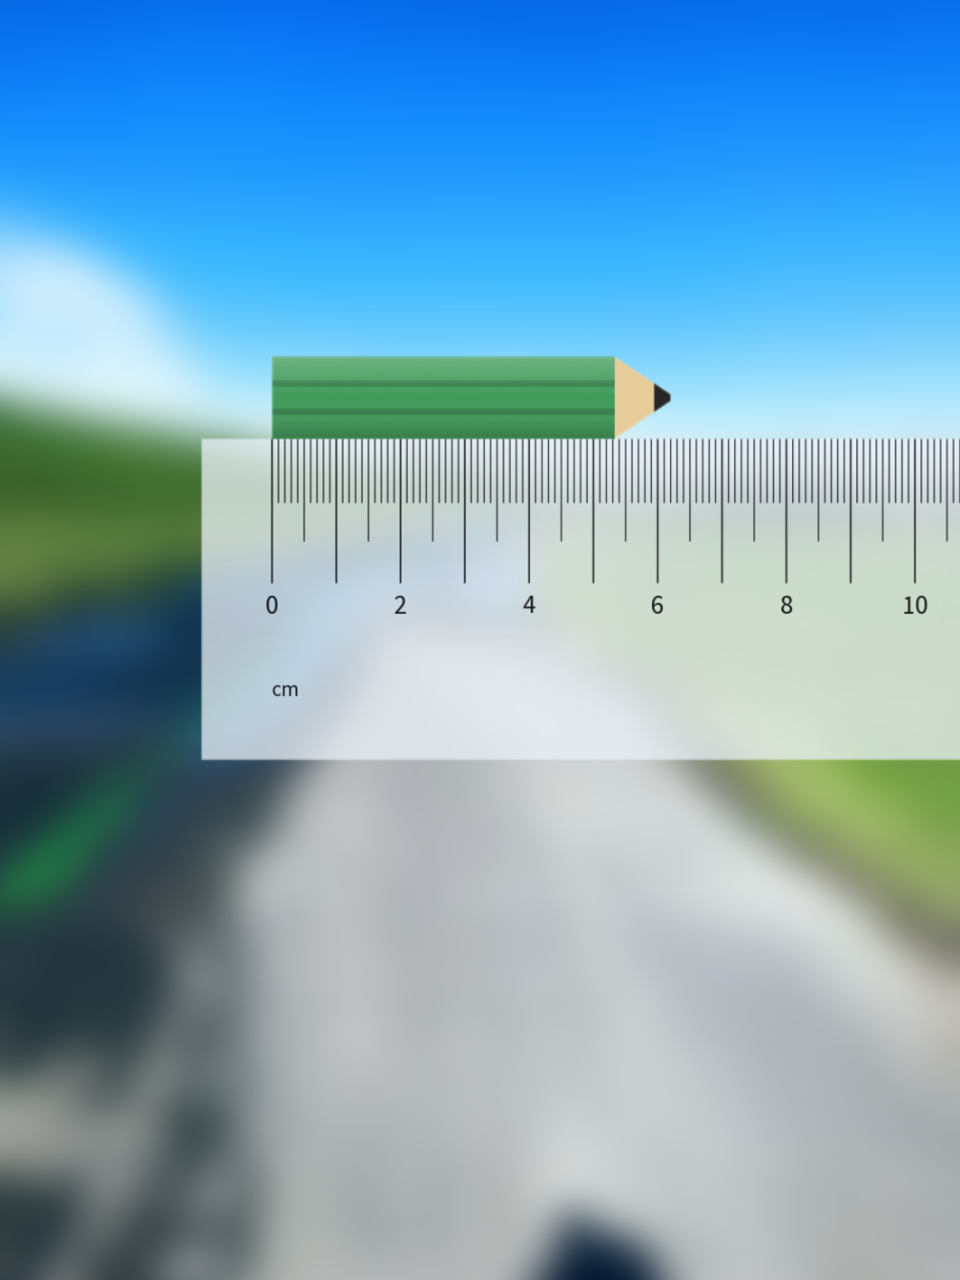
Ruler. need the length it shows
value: 6.2 cm
